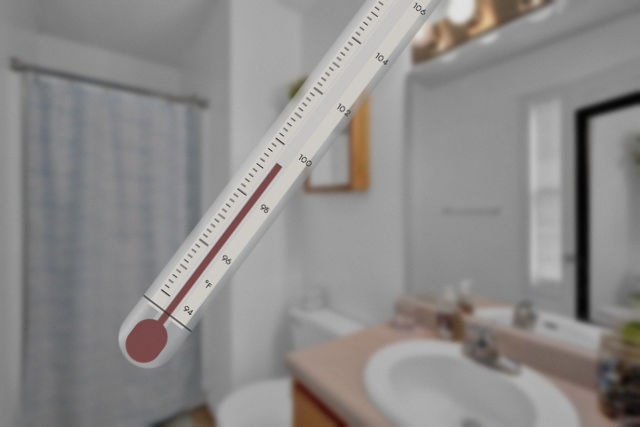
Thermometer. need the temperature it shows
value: 99.4 °F
